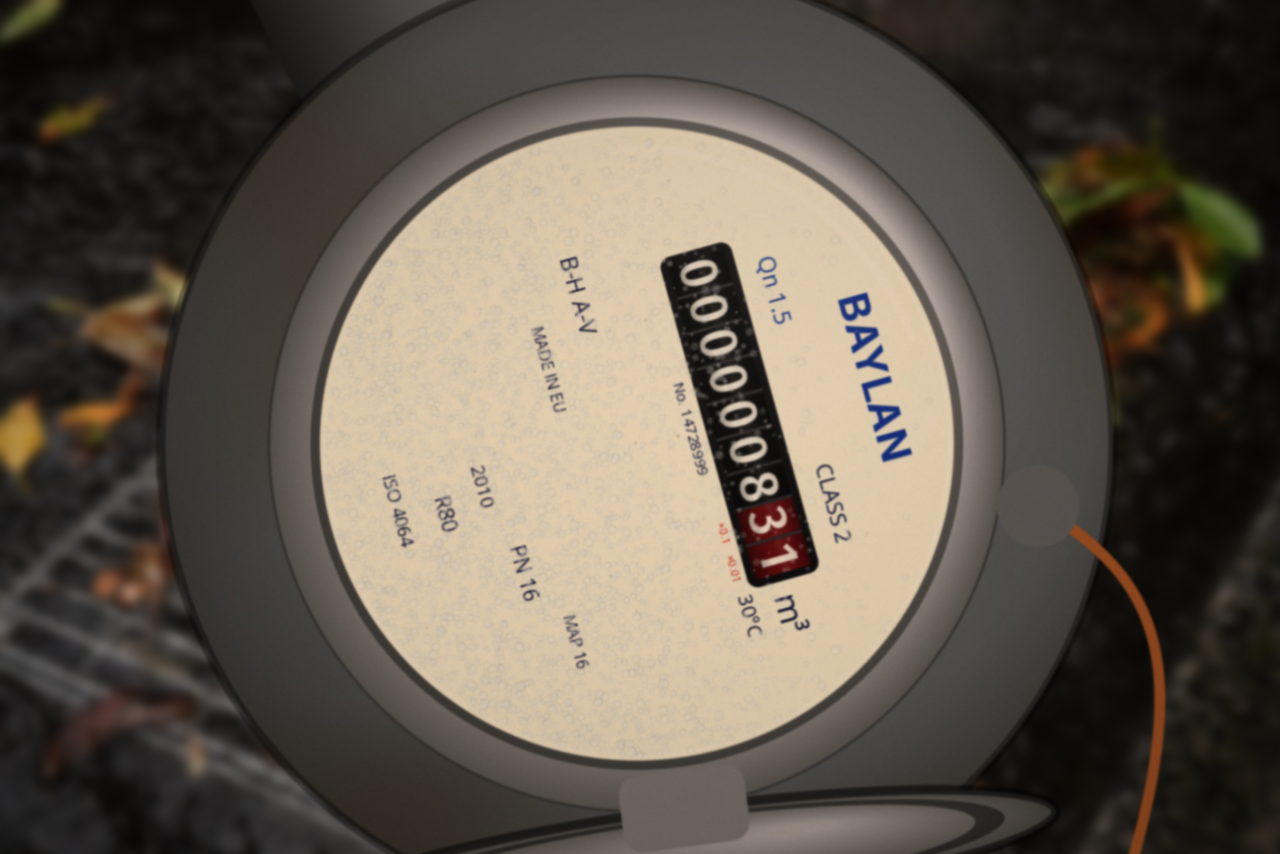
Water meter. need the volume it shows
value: 8.31 m³
